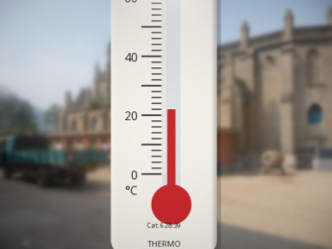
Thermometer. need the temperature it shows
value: 22 °C
